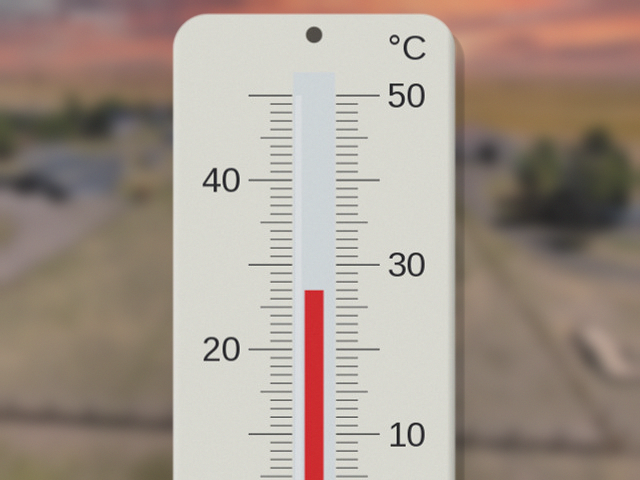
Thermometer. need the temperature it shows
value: 27 °C
